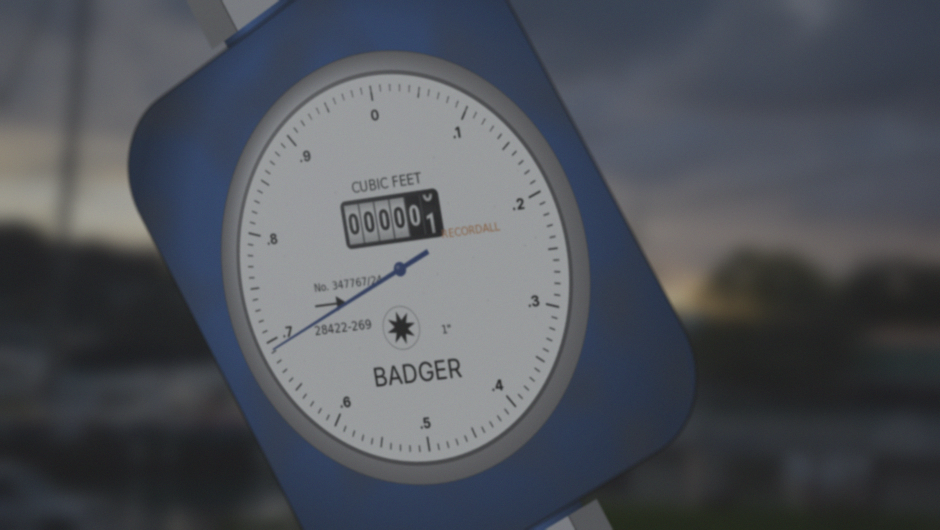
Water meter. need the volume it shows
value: 0.69 ft³
